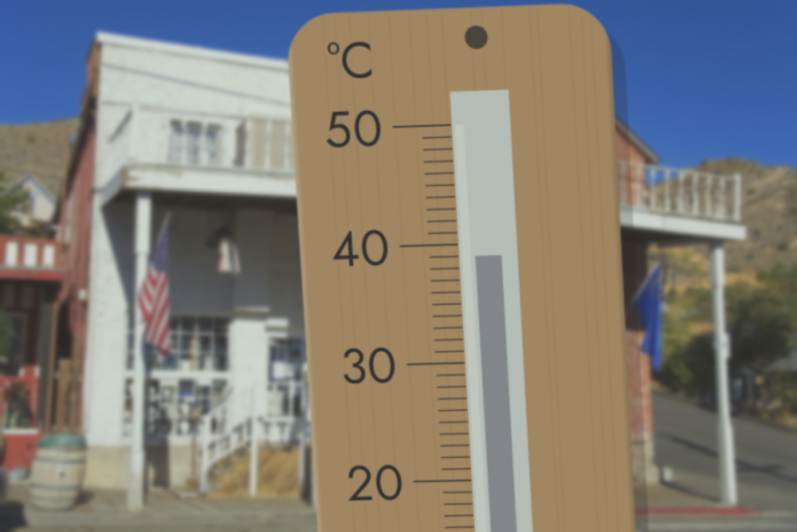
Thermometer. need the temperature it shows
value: 39 °C
